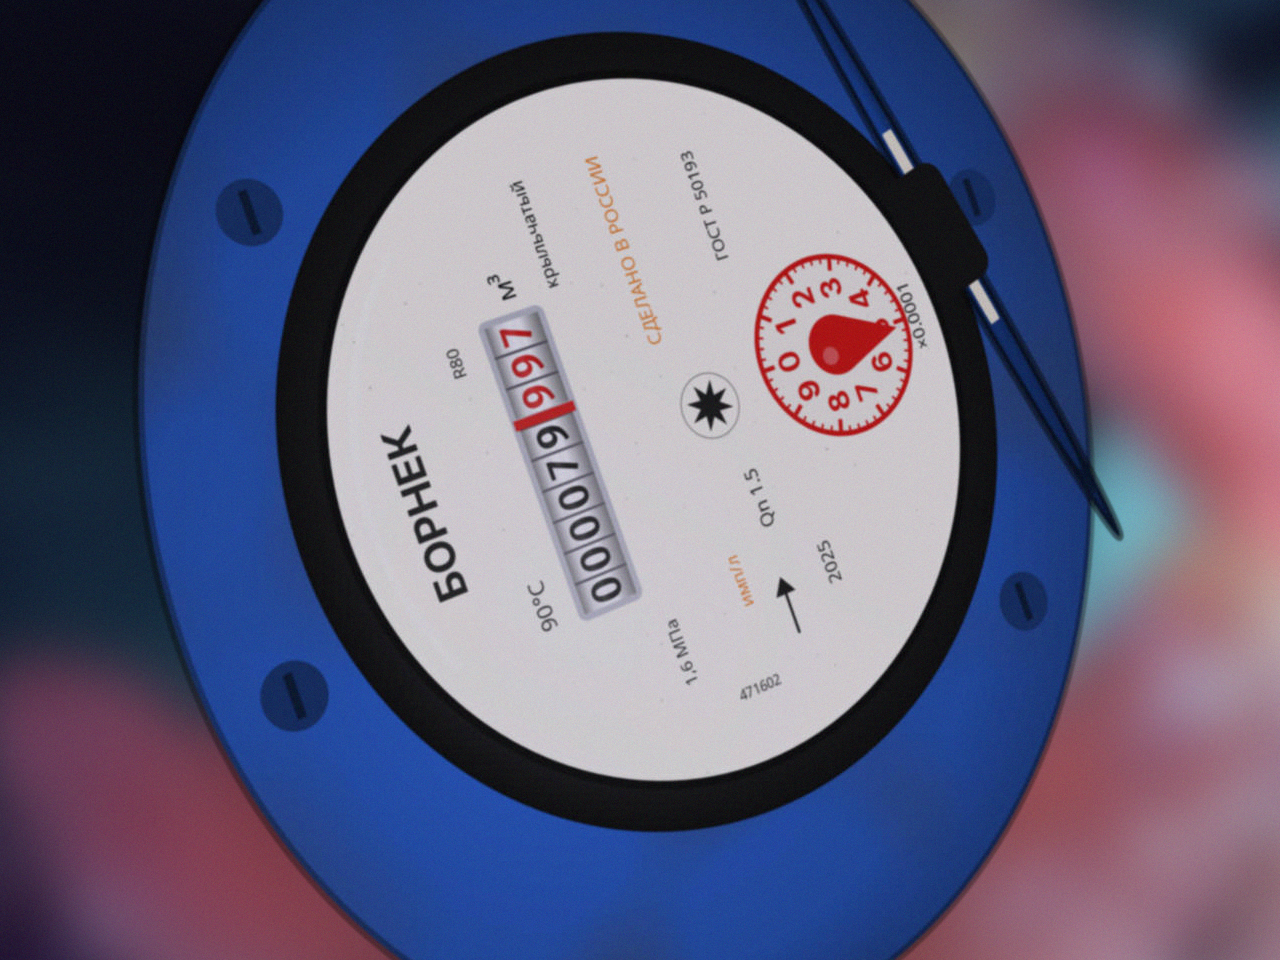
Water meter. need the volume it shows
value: 79.9975 m³
